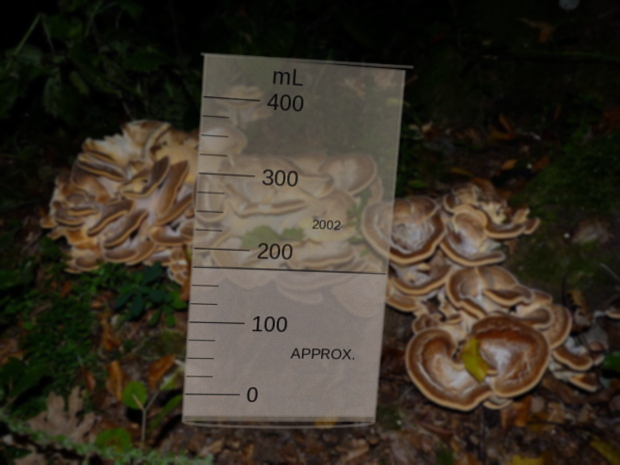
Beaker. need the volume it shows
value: 175 mL
